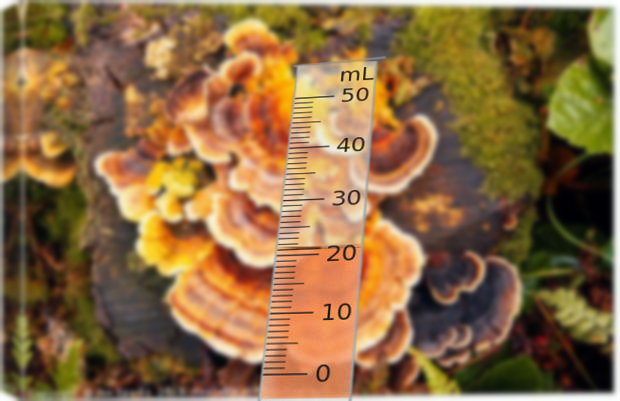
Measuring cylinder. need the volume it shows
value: 21 mL
